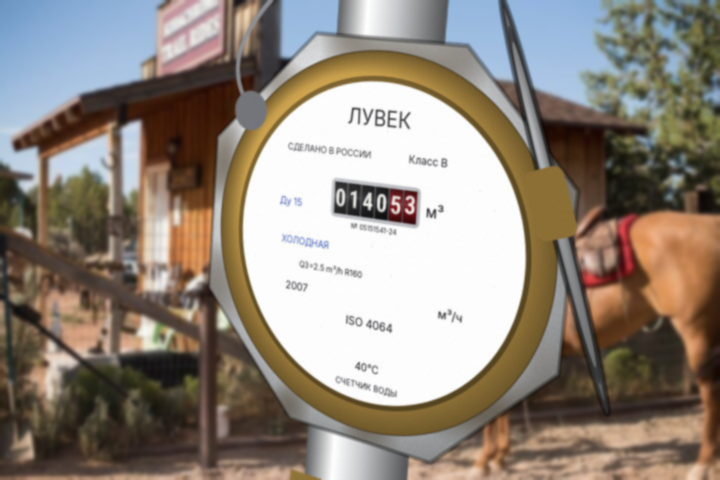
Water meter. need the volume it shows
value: 140.53 m³
